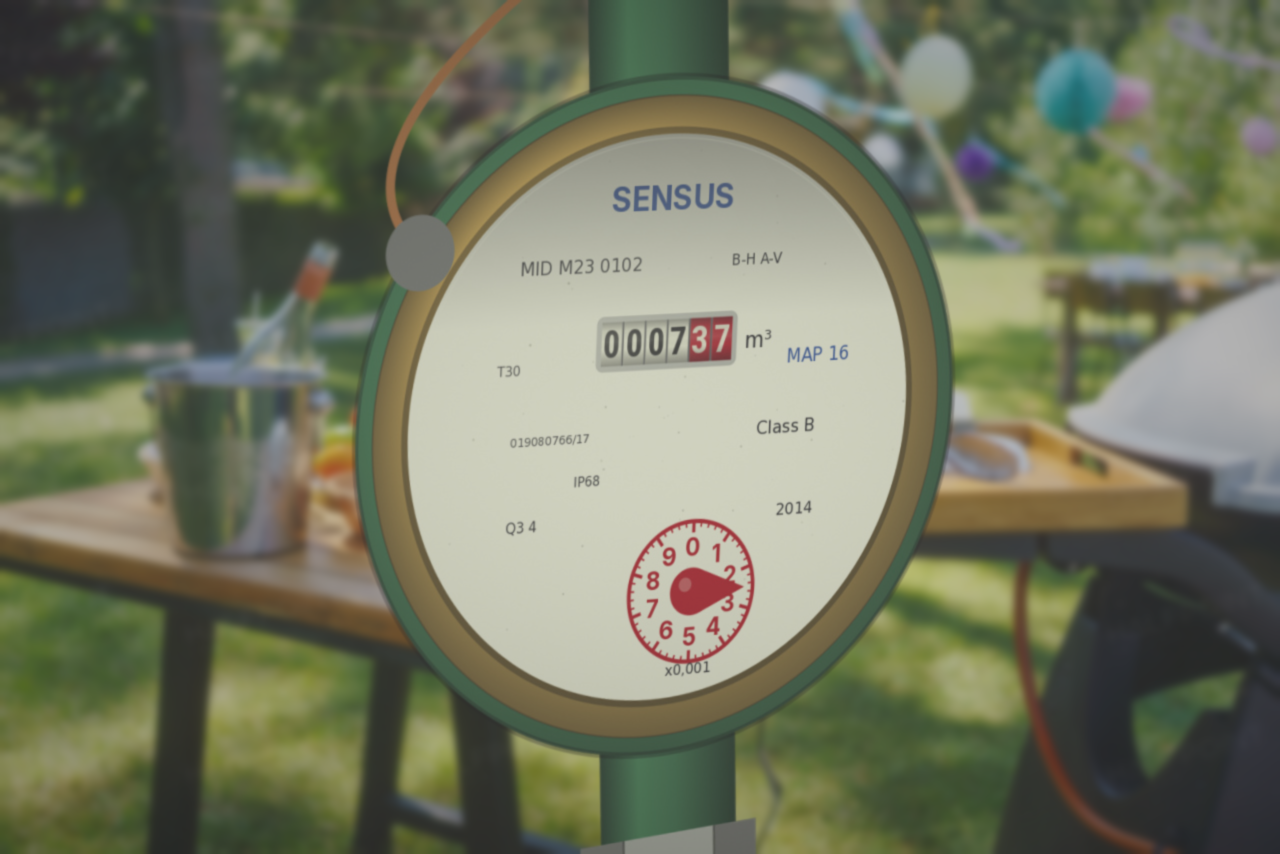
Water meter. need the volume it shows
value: 7.372 m³
